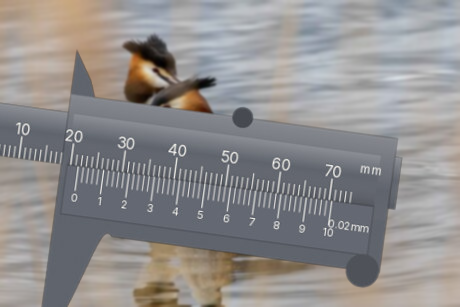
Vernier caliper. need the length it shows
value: 21.5 mm
